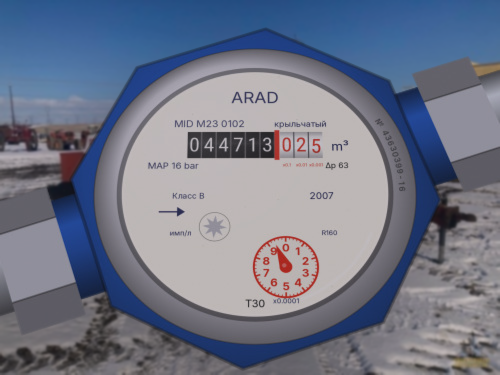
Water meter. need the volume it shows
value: 44713.0249 m³
